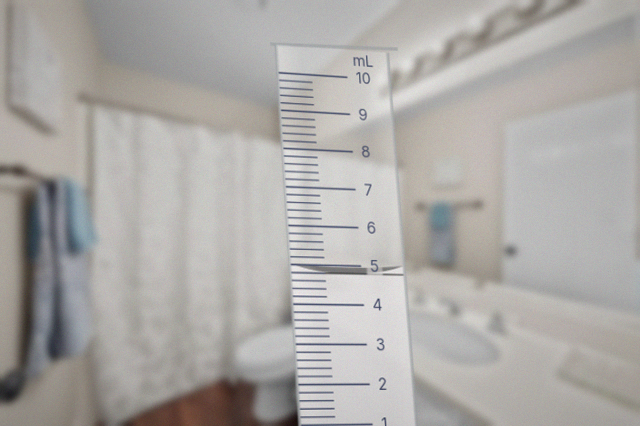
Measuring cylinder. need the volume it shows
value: 4.8 mL
